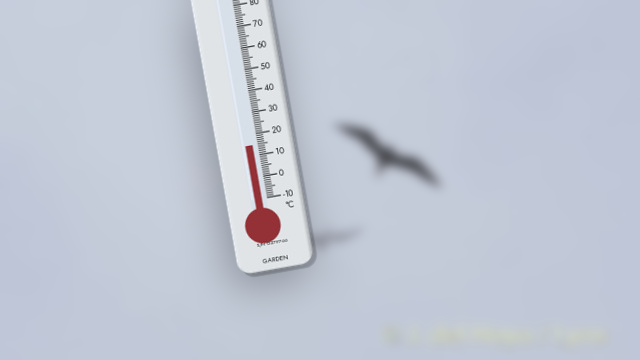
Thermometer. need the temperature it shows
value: 15 °C
